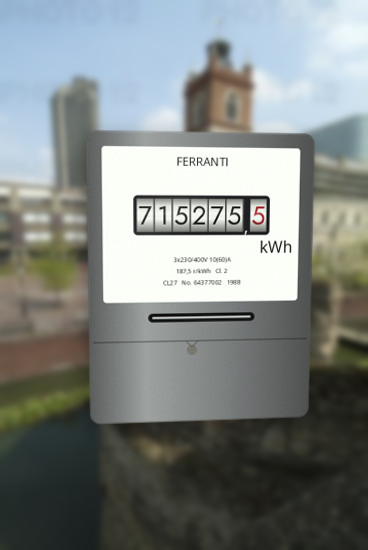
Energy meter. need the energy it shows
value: 715275.5 kWh
